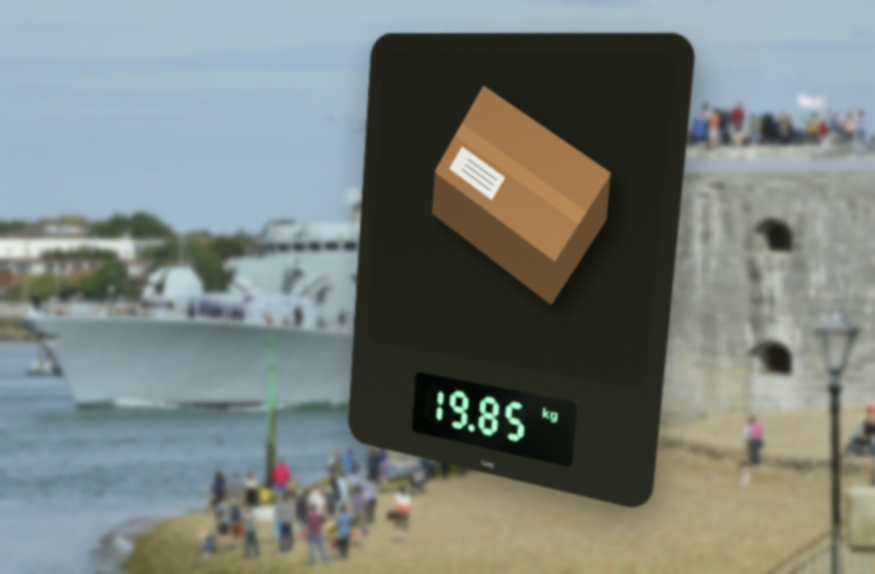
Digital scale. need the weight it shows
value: 19.85 kg
